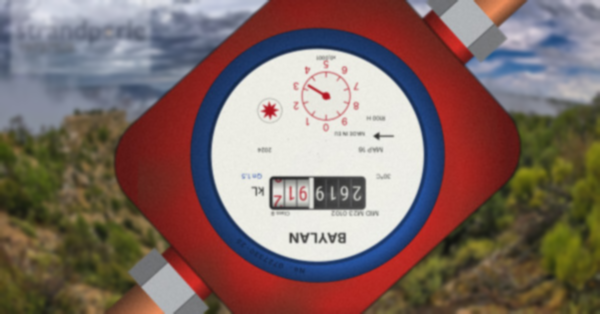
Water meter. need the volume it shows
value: 2619.9123 kL
